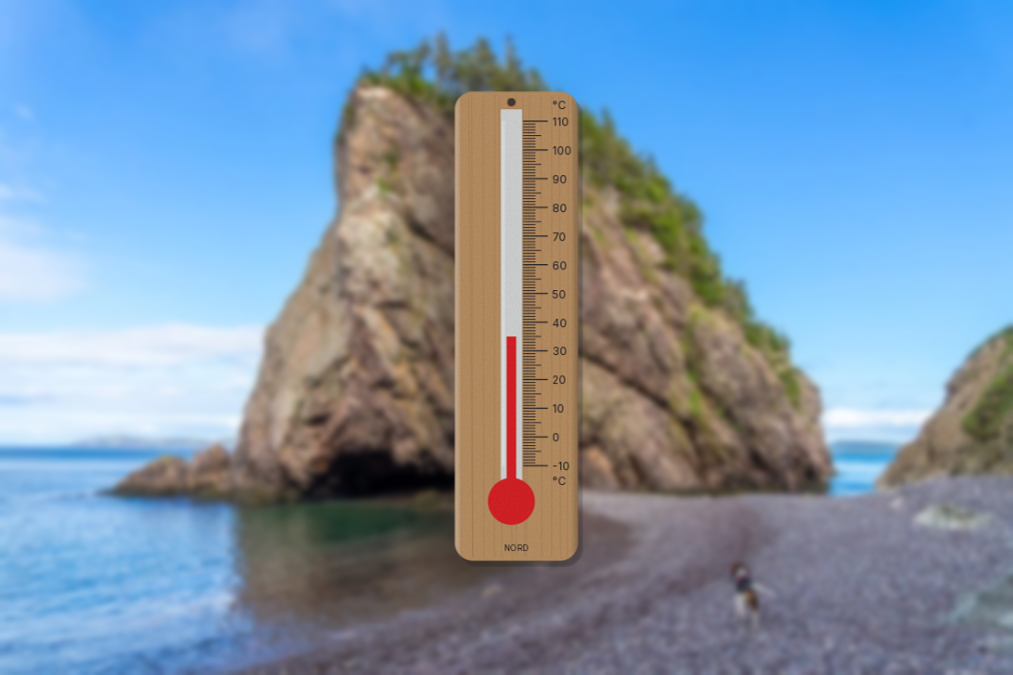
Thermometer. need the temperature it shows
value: 35 °C
